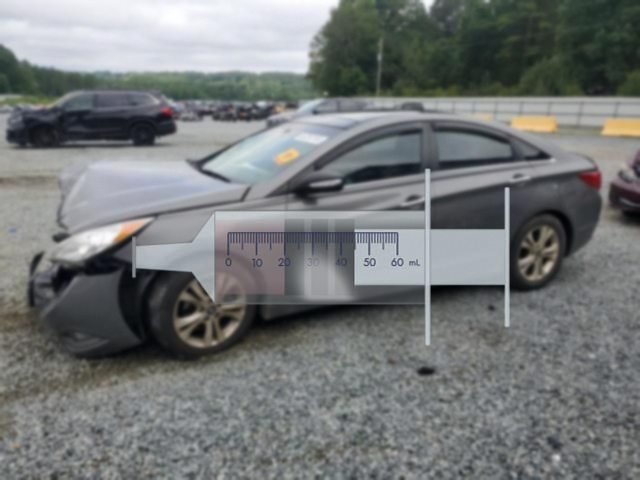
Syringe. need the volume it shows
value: 20 mL
